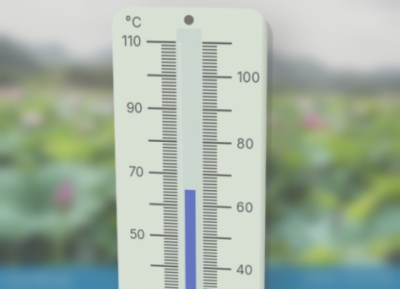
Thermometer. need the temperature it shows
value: 65 °C
